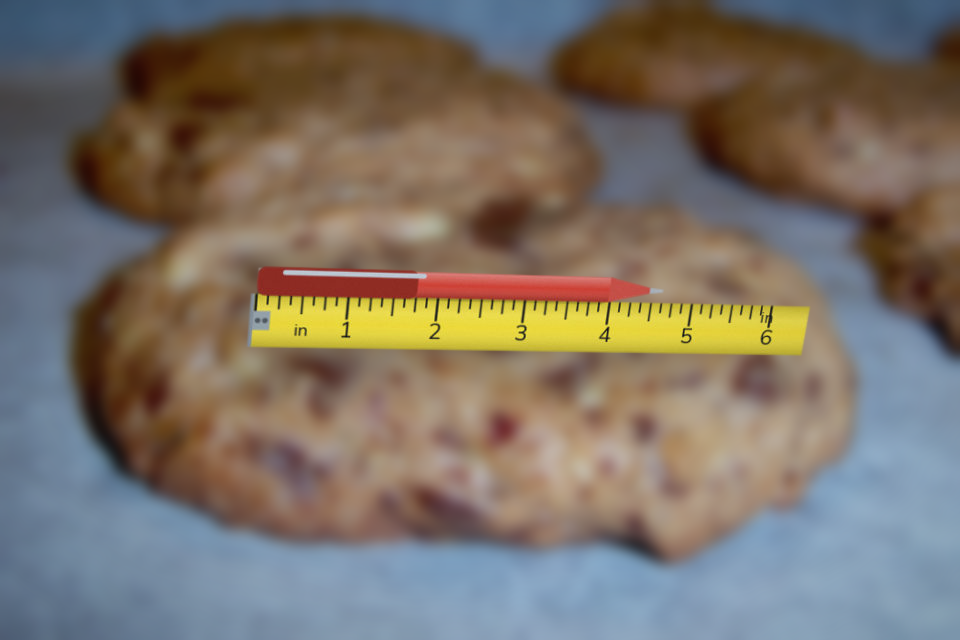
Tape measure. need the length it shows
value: 4.625 in
